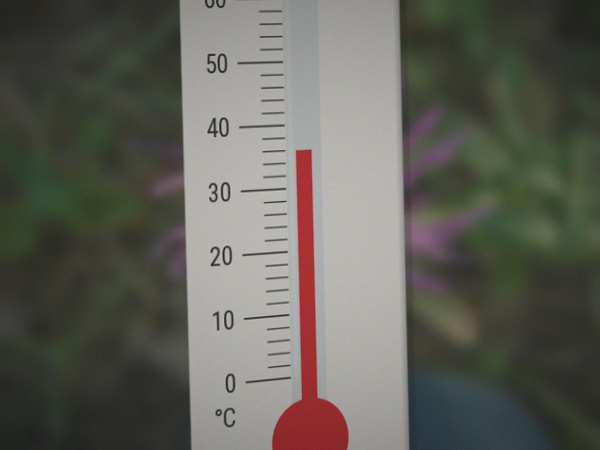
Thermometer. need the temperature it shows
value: 36 °C
